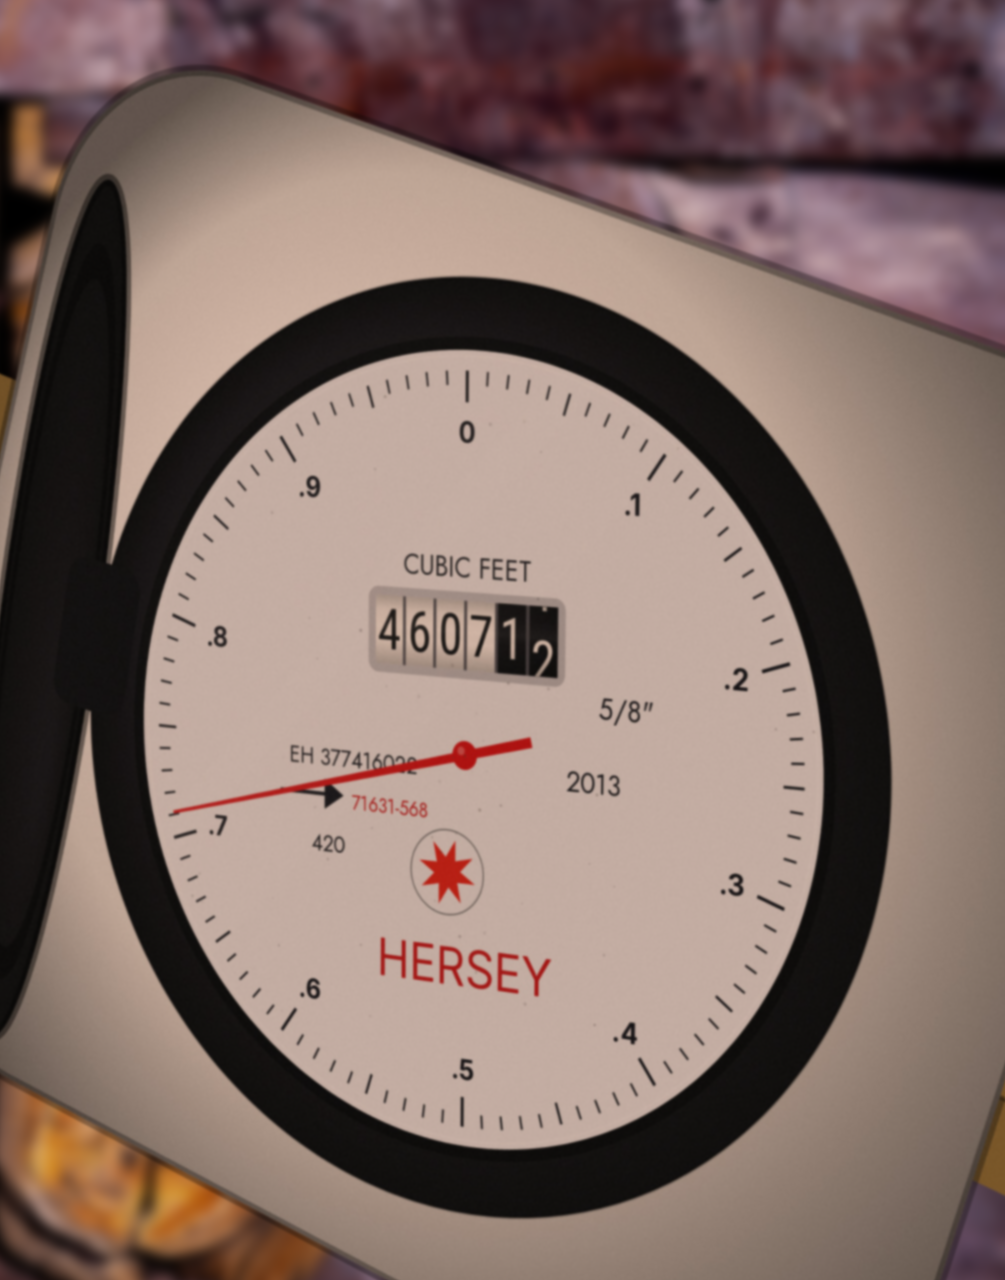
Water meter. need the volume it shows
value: 460711.71 ft³
